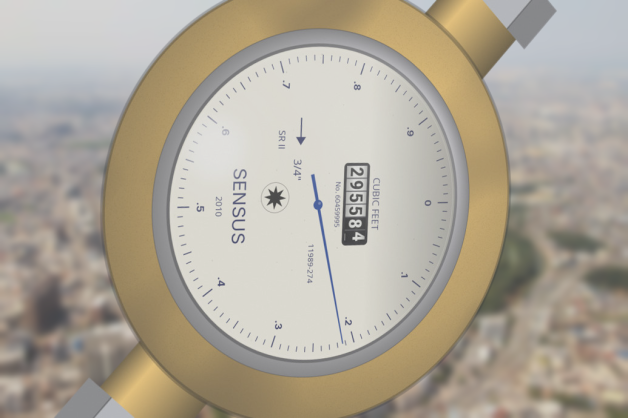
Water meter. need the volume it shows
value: 295584.21 ft³
